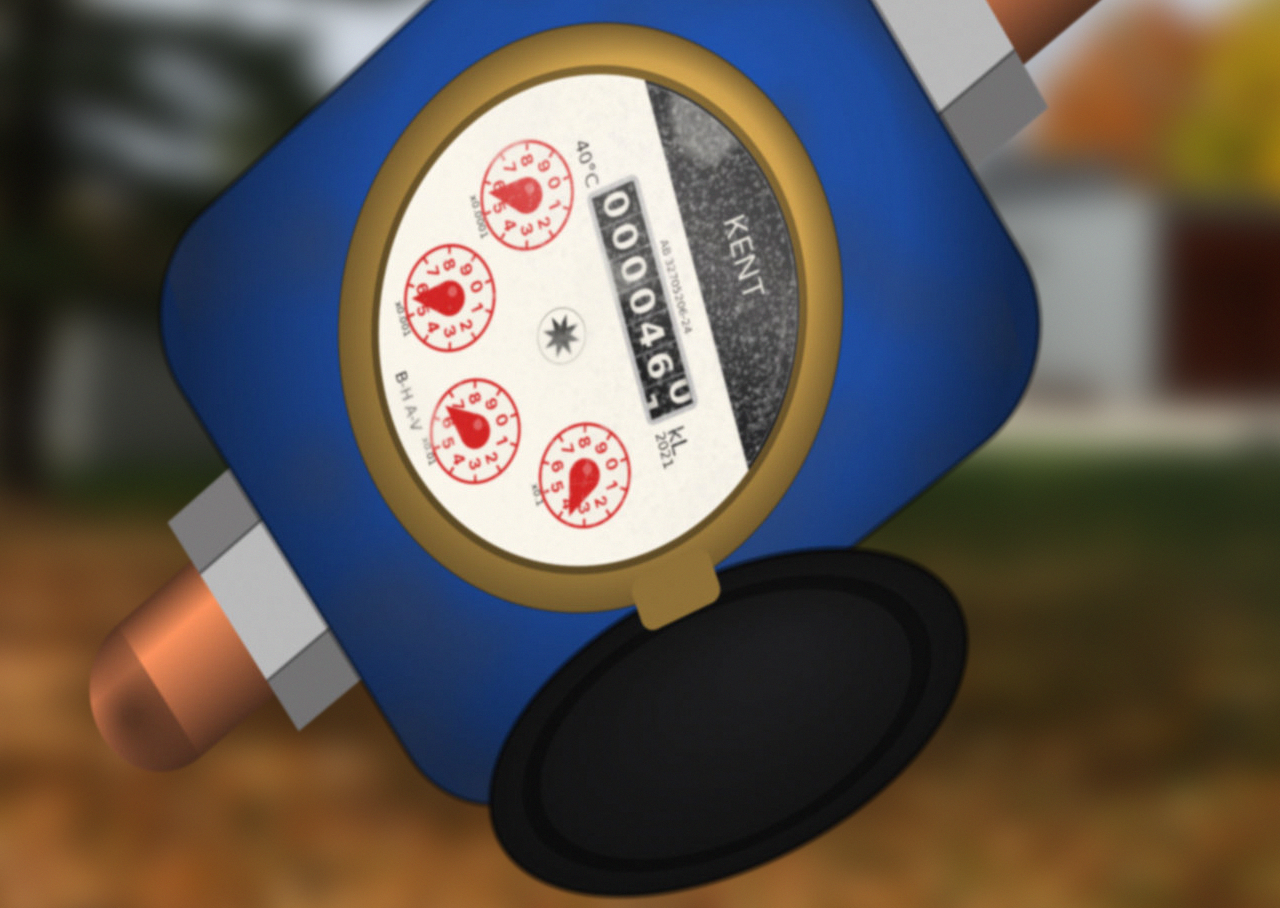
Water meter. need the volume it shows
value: 460.3655 kL
